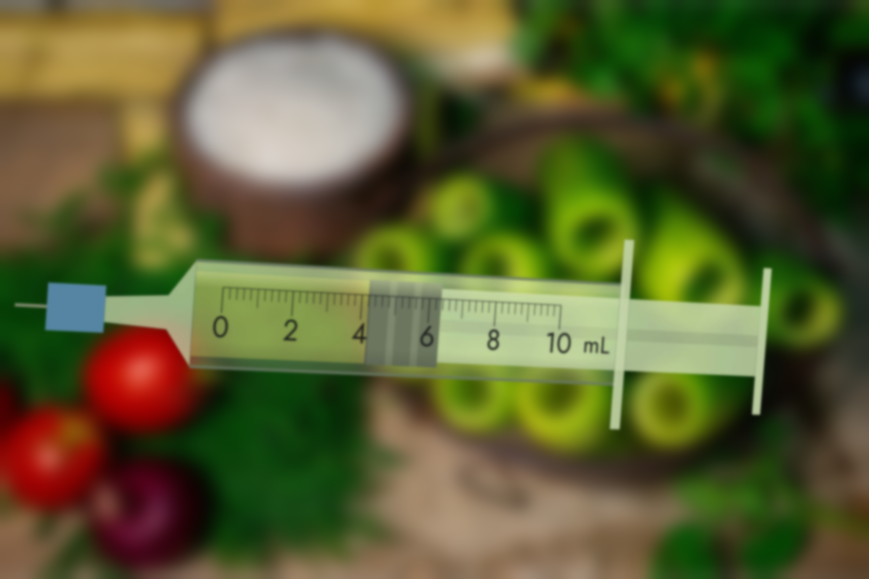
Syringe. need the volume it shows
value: 4.2 mL
